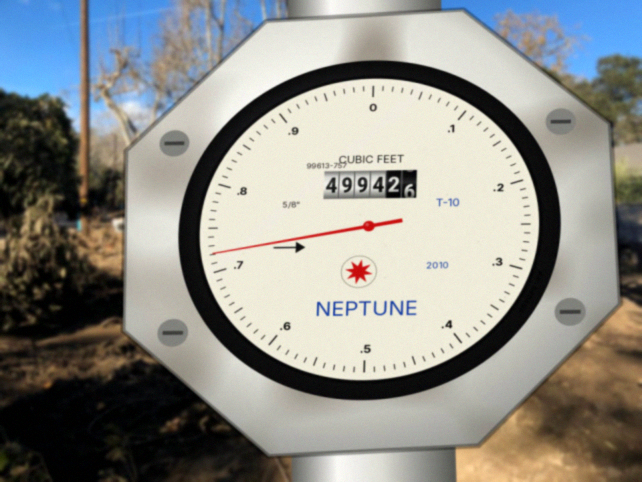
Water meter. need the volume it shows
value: 499425.72 ft³
